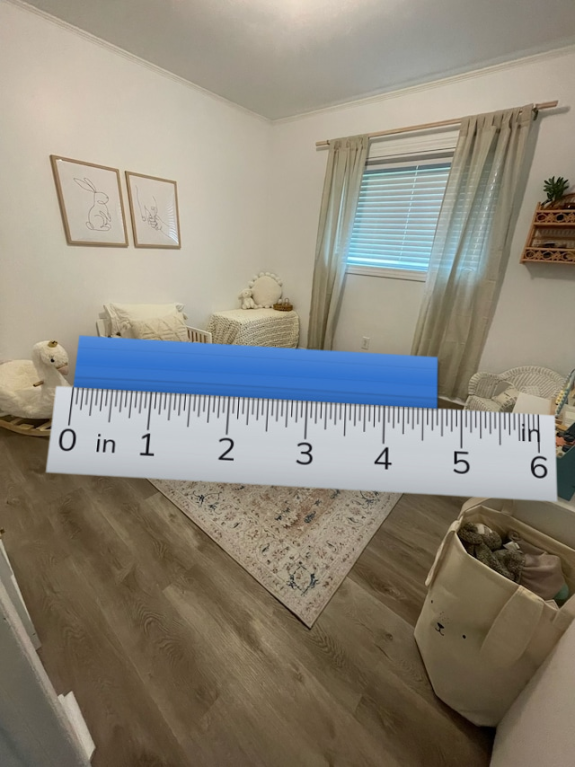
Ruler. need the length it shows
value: 4.6875 in
